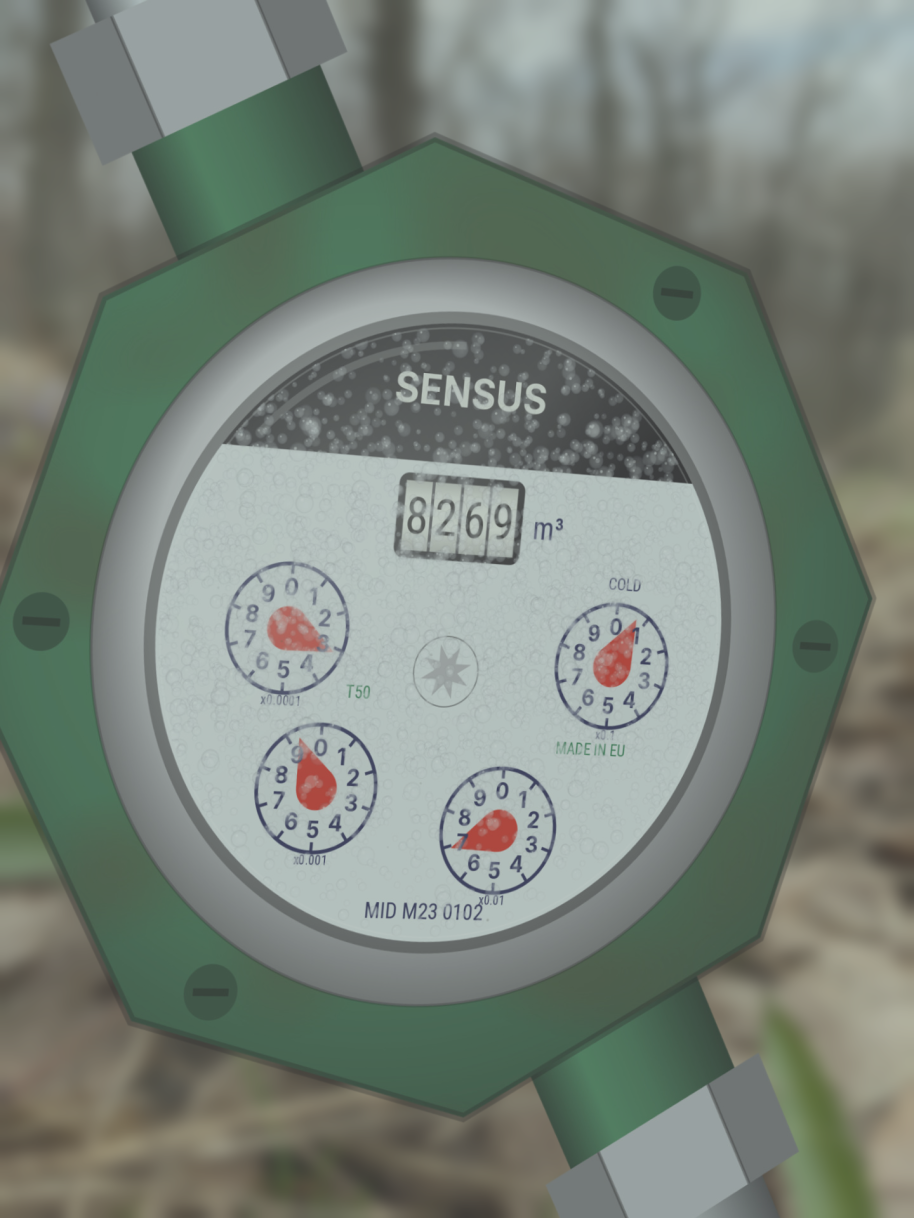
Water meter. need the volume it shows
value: 8269.0693 m³
